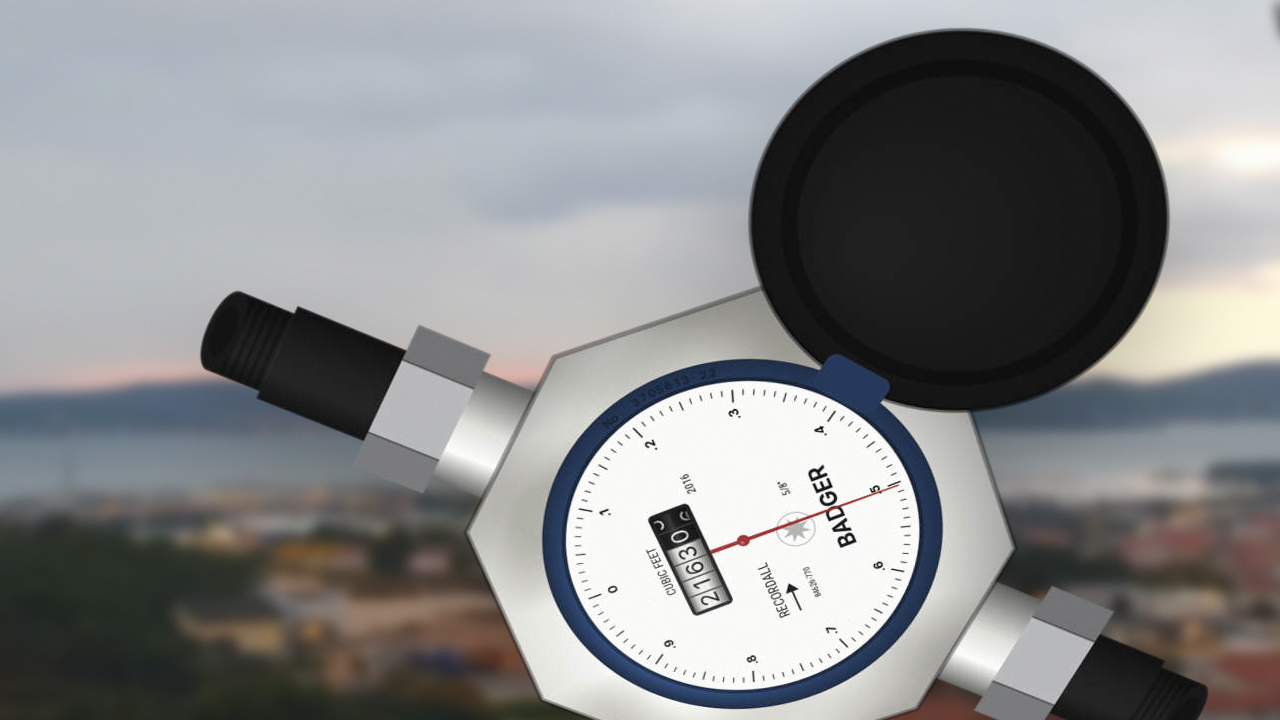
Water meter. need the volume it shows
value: 216305.50 ft³
